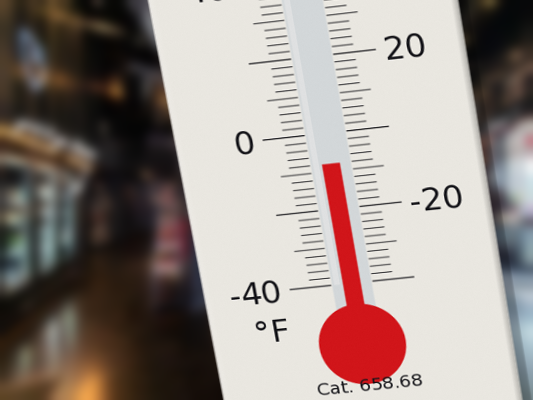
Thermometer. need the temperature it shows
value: -8 °F
